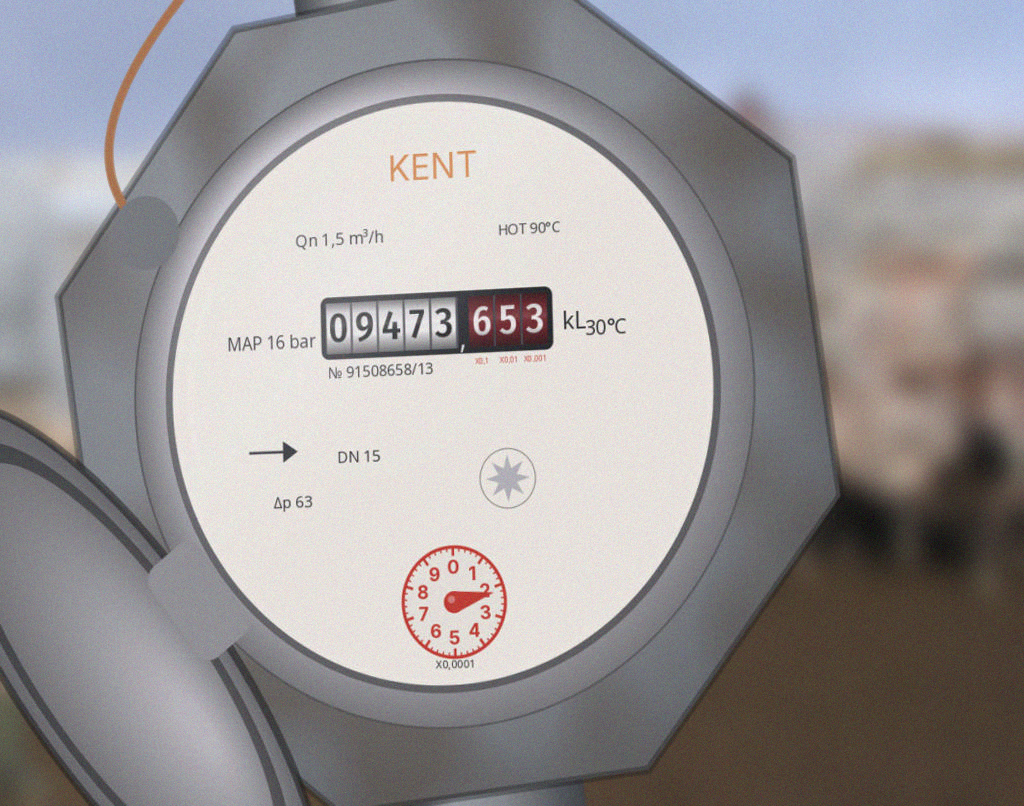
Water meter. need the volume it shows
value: 9473.6532 kL
